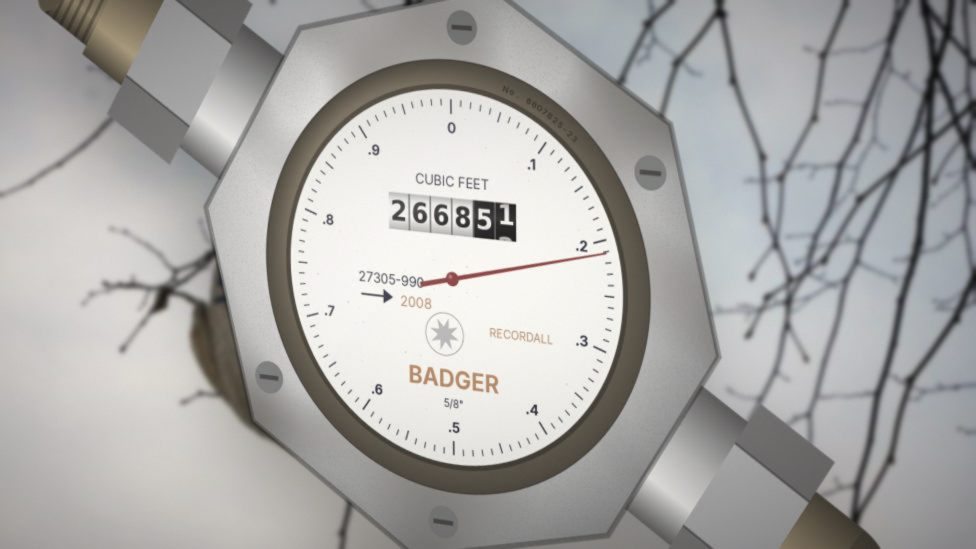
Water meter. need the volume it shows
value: 266851.21 ft³
